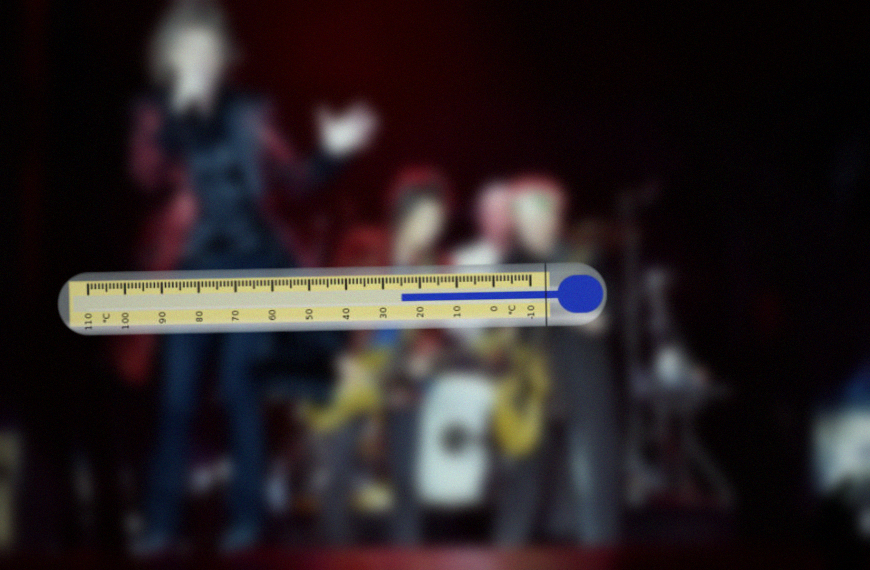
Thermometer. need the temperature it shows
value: 25 °C
